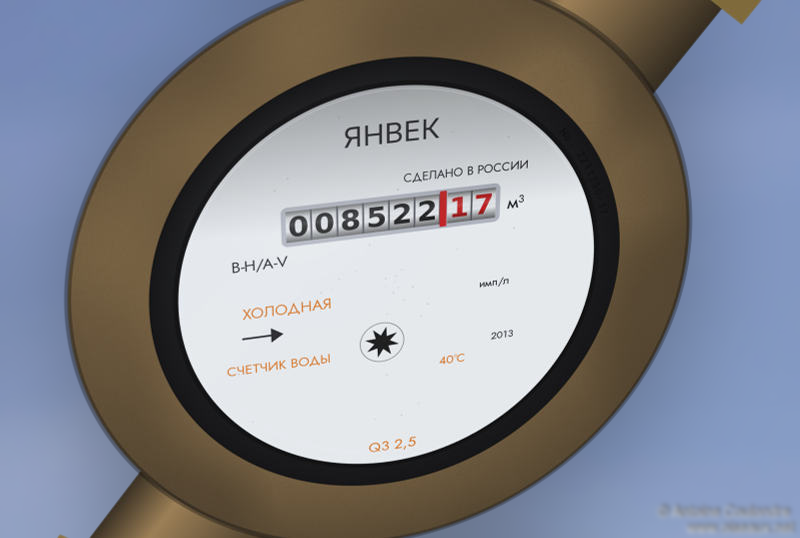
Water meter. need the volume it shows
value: 8522.17 m³
